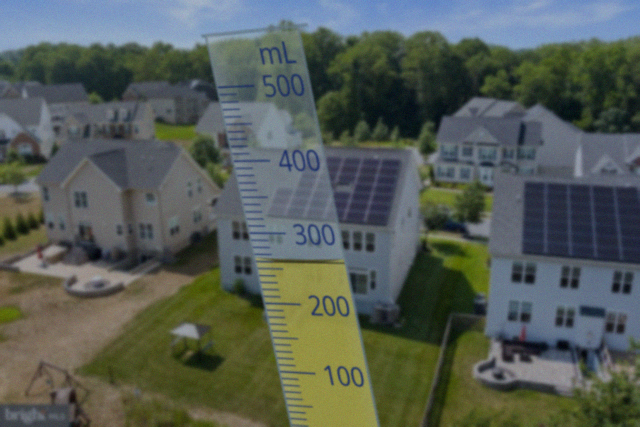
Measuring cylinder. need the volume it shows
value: 260 mL
